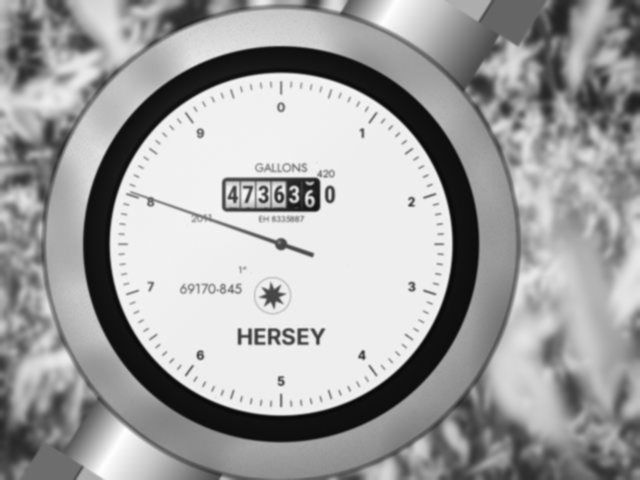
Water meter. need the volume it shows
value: 4736358.0 gal
